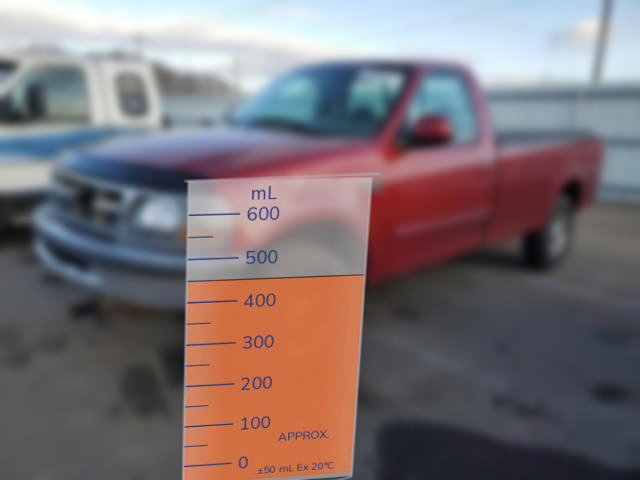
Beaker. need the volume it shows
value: 450 mL
